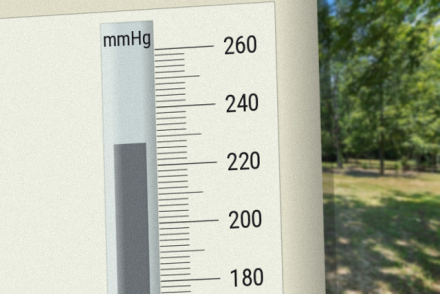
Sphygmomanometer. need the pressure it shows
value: 228 mmHg
